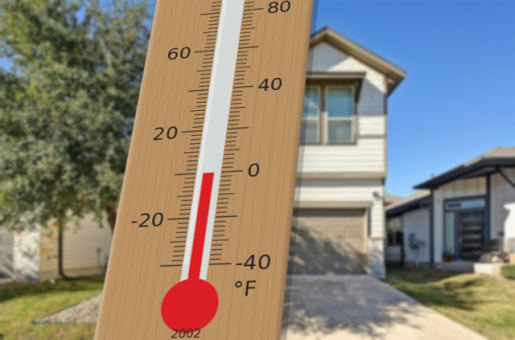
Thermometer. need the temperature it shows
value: 0 °F
